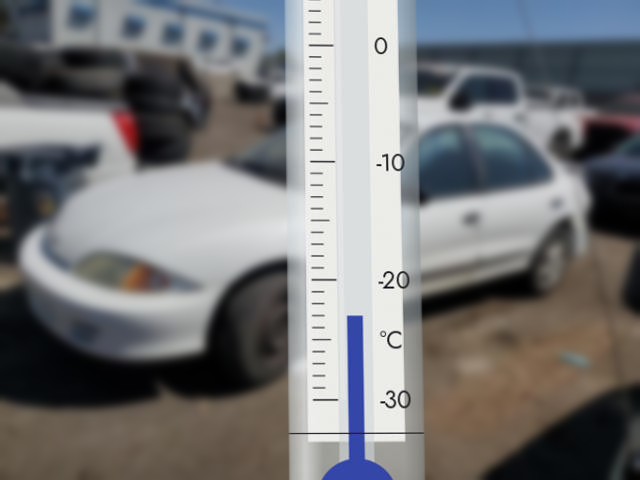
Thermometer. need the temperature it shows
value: -23 °C
